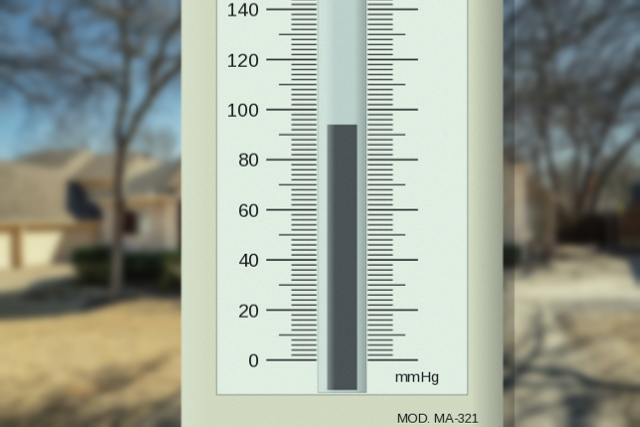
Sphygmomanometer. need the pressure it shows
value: 94 mmHg
